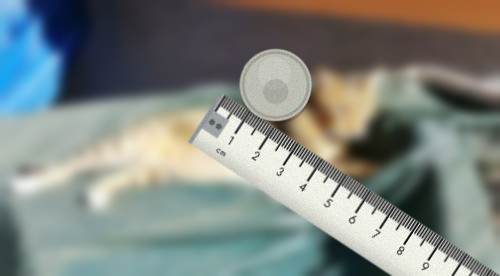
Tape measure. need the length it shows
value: 2.5 cm
